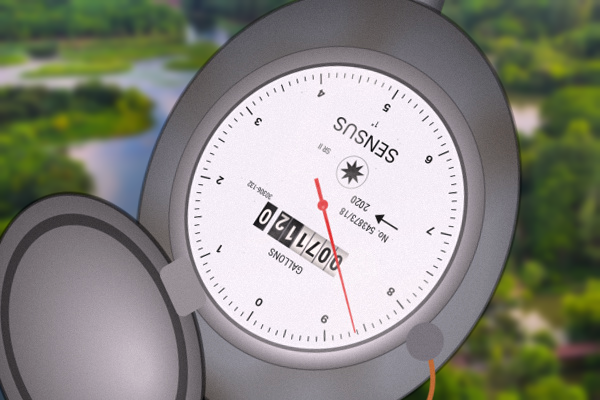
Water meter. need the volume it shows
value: 71118.6 gal
